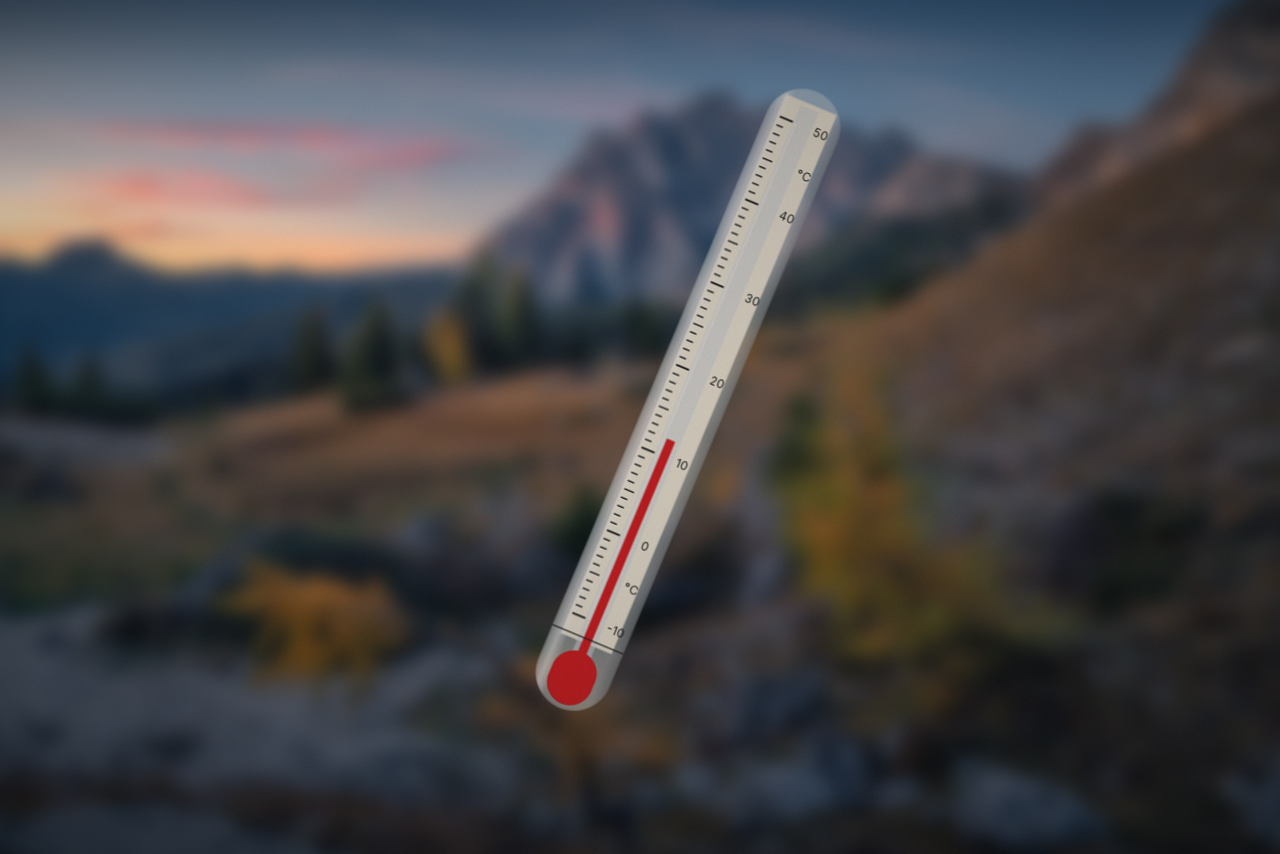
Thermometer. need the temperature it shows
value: 12 °C
